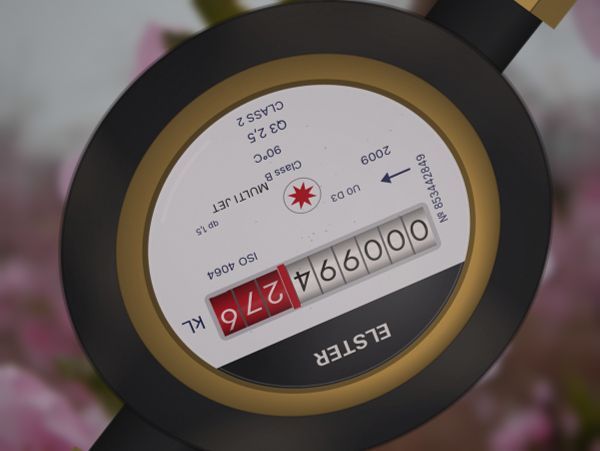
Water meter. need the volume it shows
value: 994.276 kL
